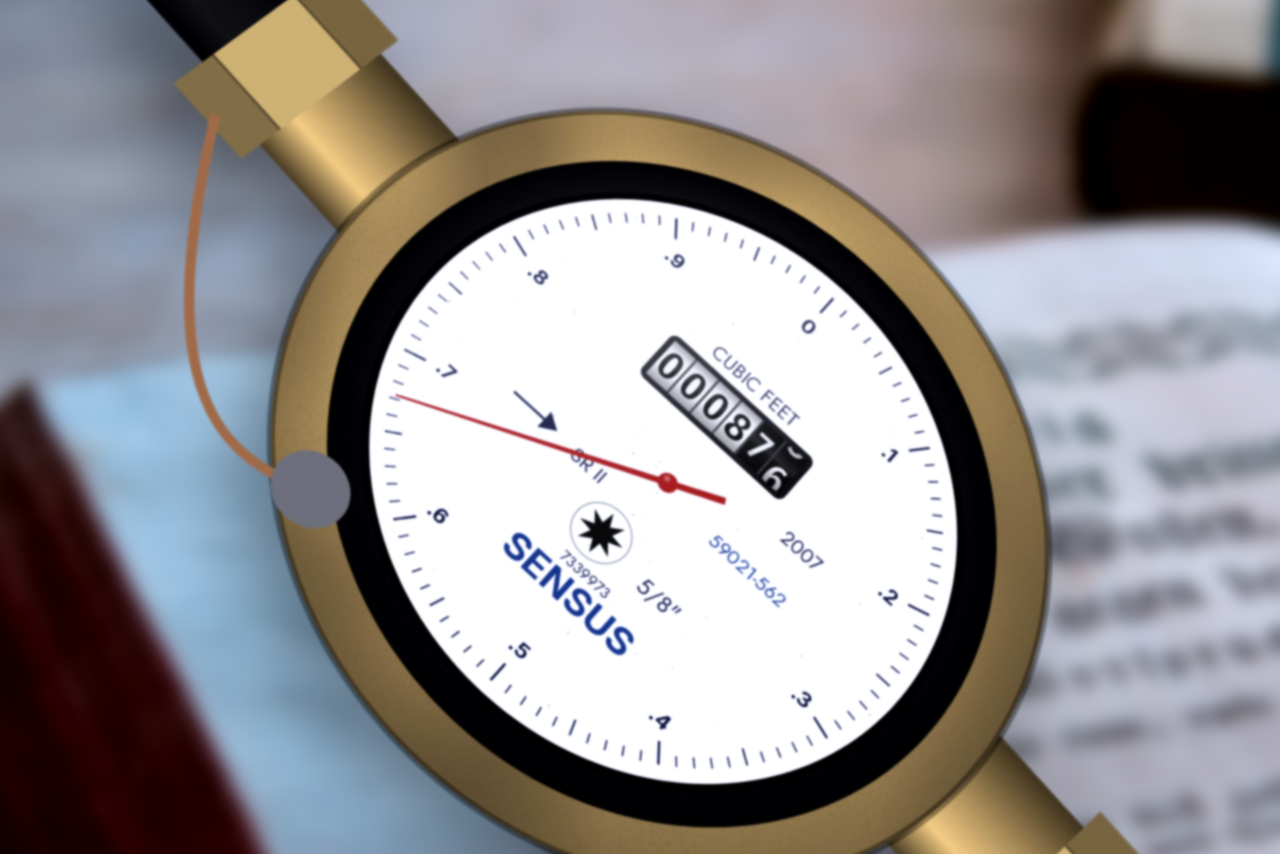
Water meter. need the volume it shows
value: 875.67 ft³
